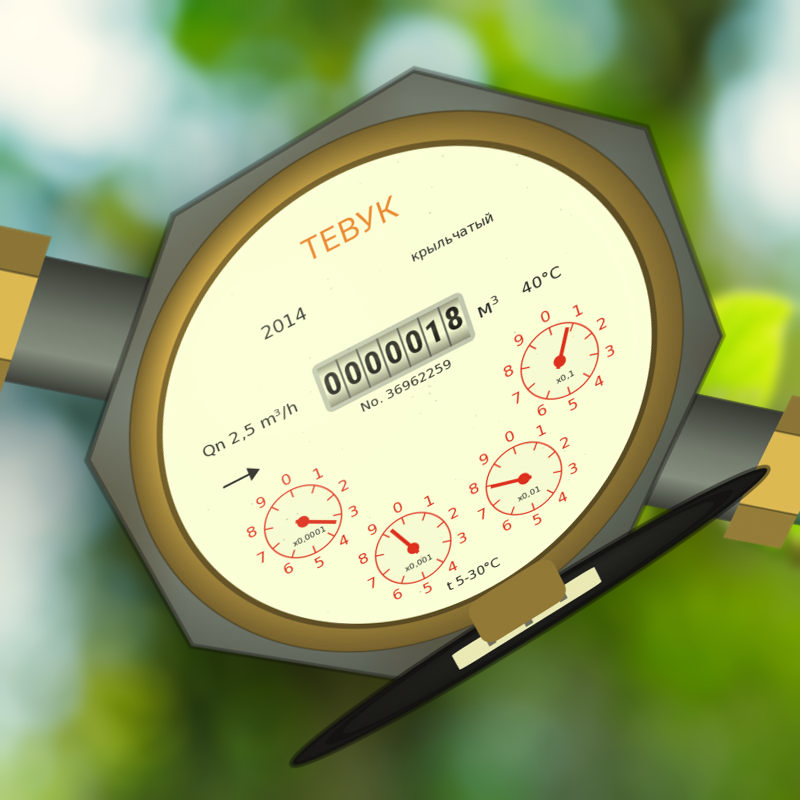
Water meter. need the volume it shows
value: 18.0793 m³
